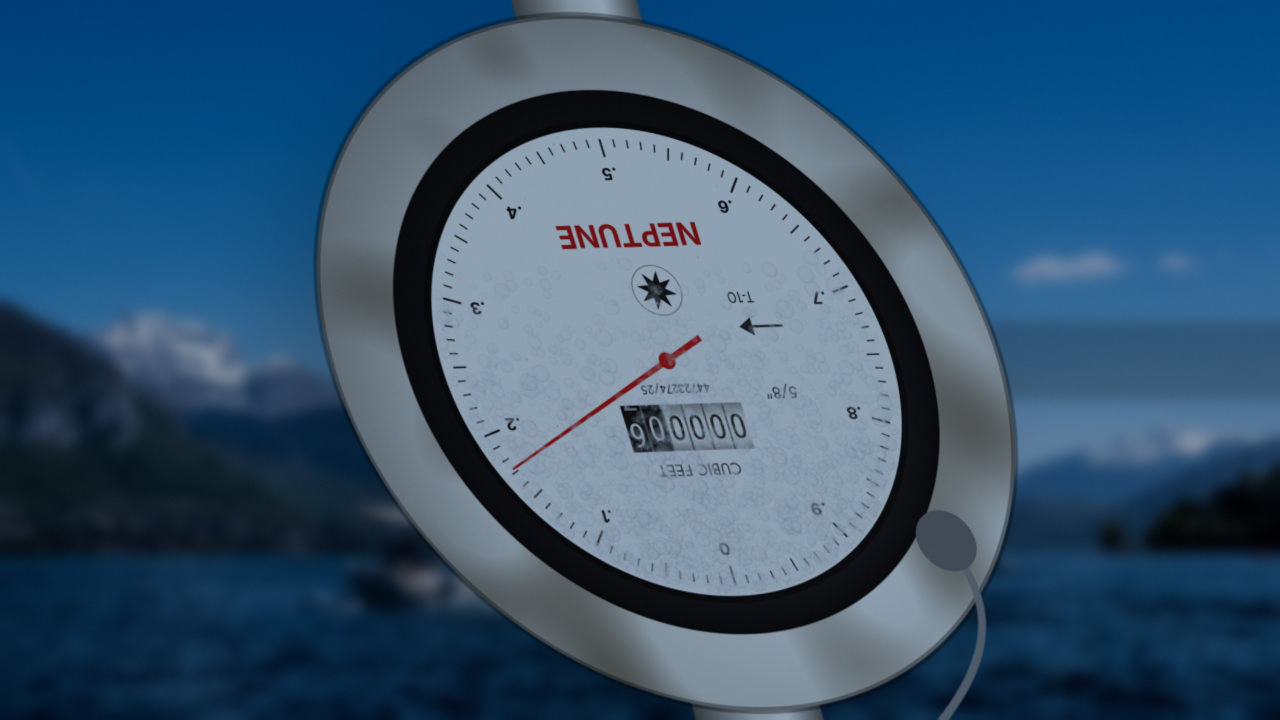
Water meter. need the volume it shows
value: 6.17 ft³
